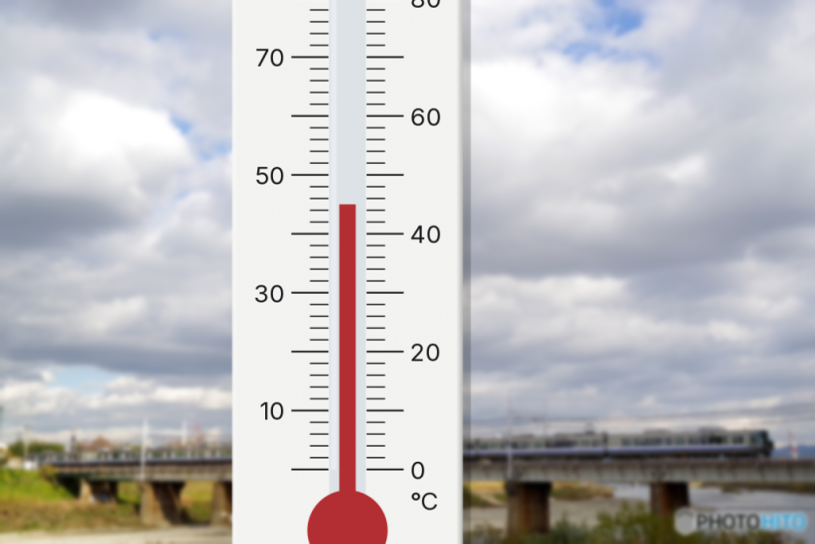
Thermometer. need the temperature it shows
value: 45 °C
